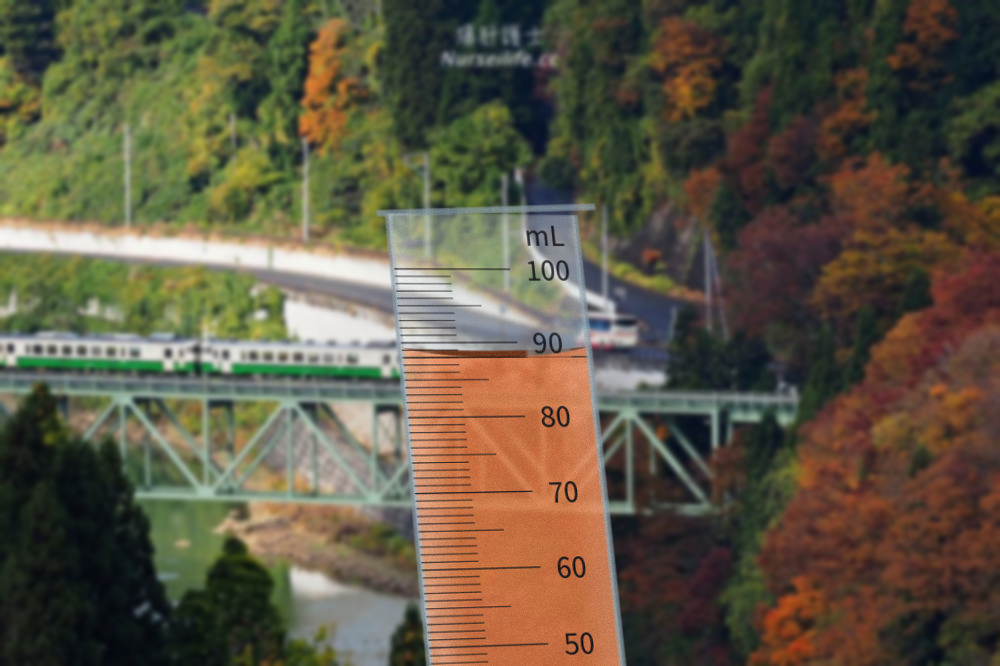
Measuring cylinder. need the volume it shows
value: 88 mL
